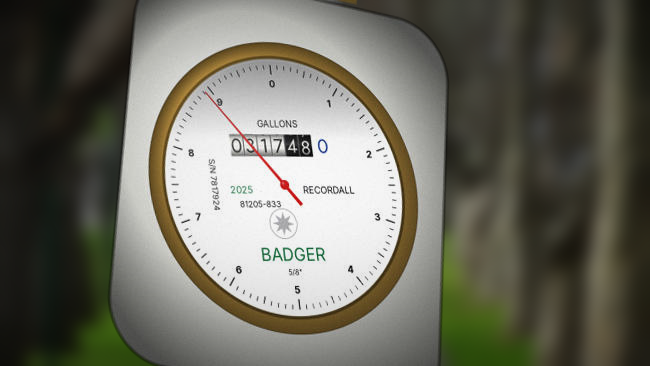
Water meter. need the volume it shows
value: 317478.9 gal
